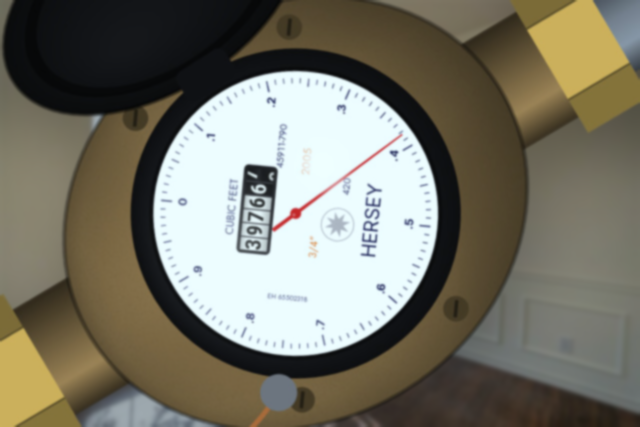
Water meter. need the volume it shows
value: 397667.38 ft³
